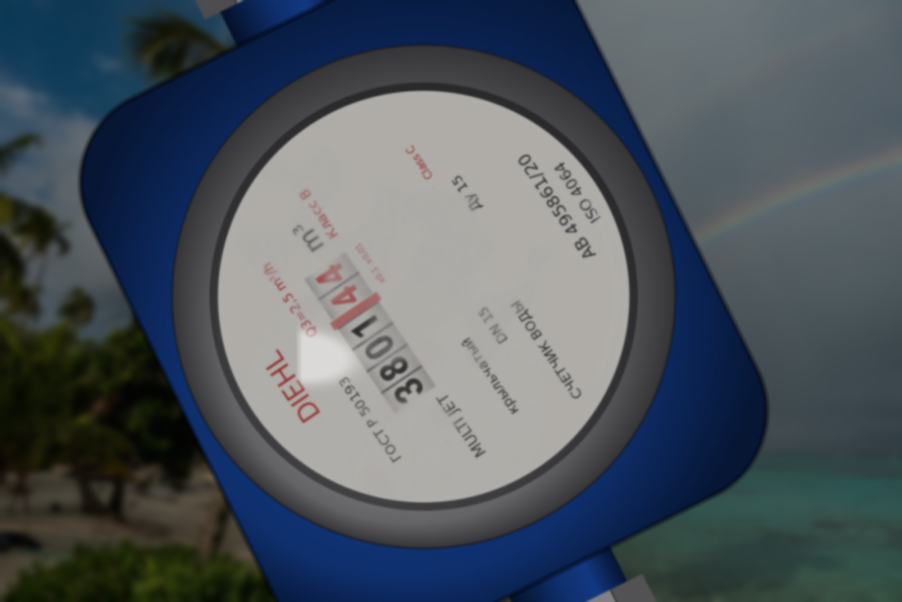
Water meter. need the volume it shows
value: 3801.44 m³
